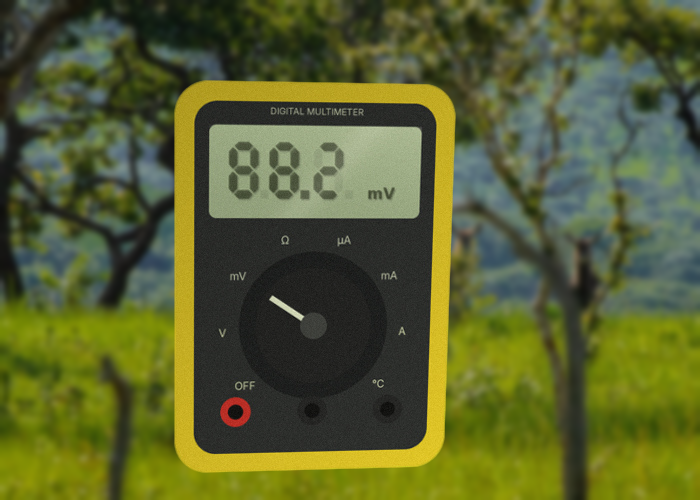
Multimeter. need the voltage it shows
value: 88.2 mV
